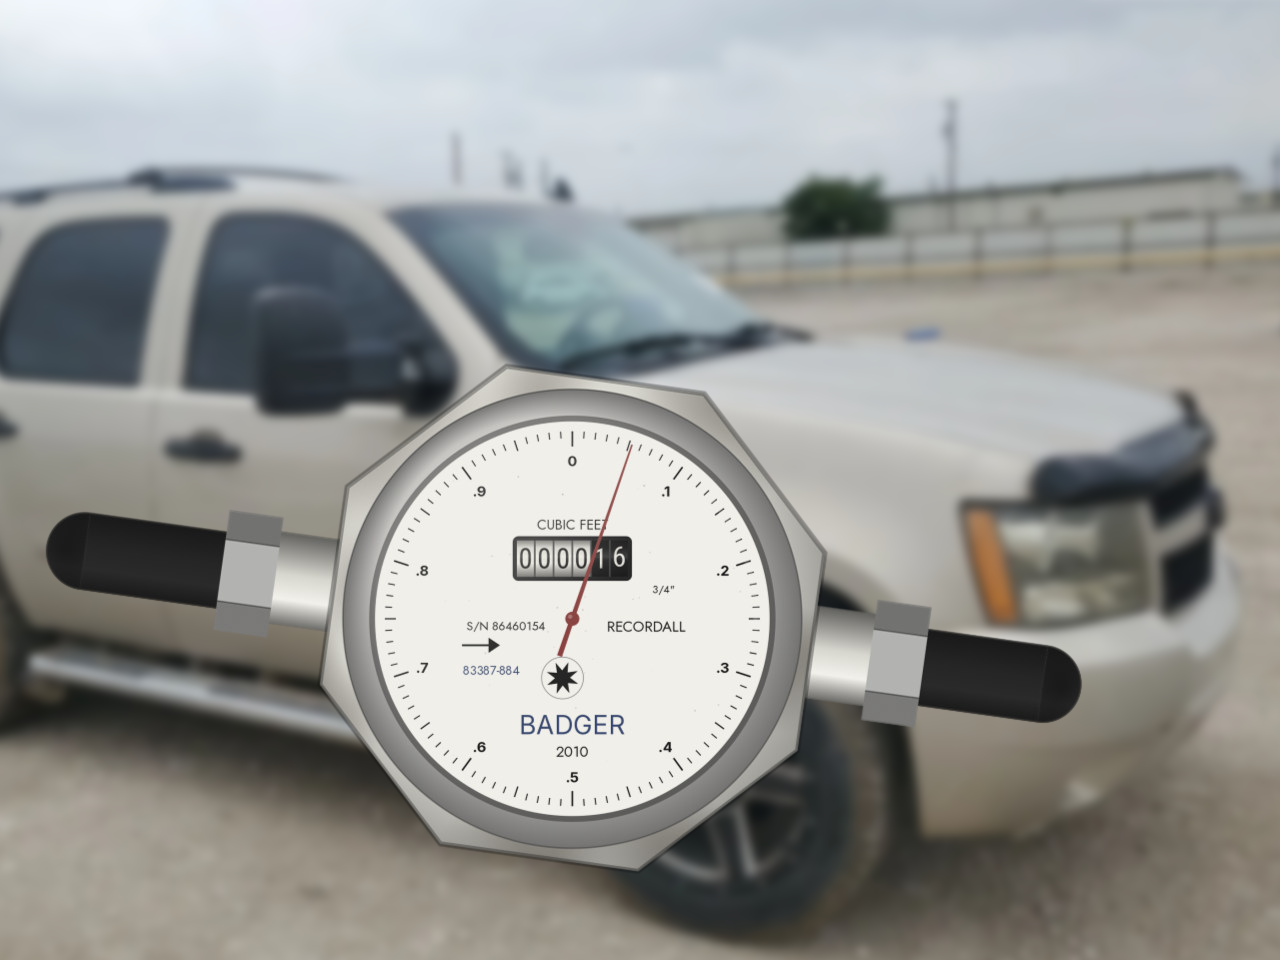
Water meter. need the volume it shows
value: 16.05 ft³
